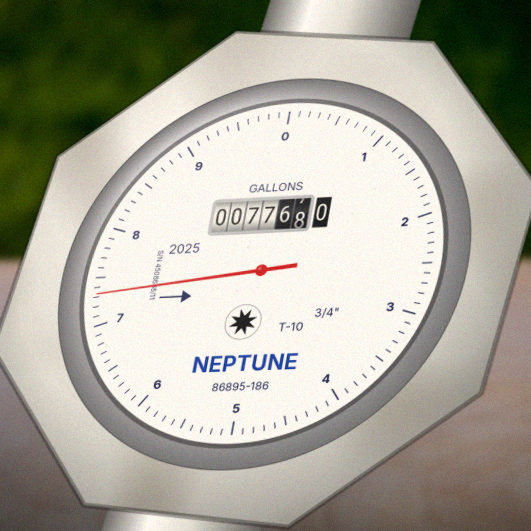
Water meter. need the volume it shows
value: 77677.3 gal
